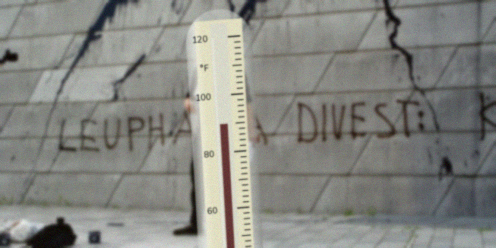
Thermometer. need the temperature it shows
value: 90 °F
